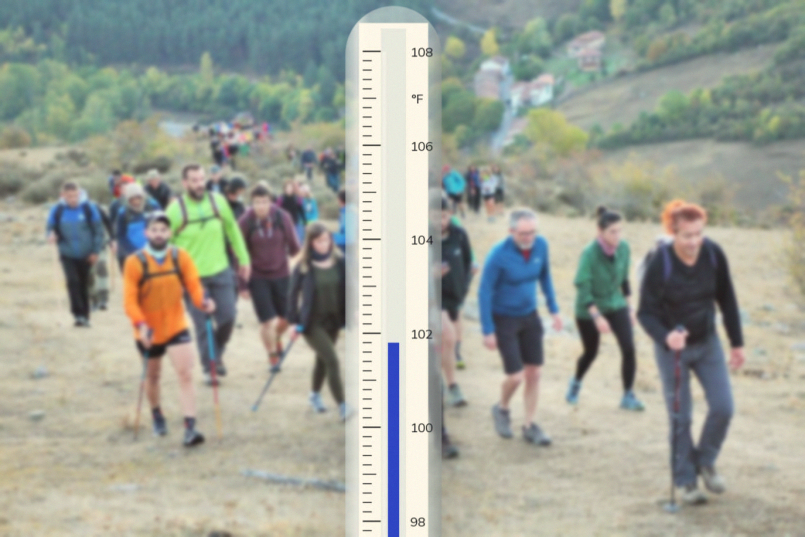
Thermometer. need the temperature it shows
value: 101.8 °F
